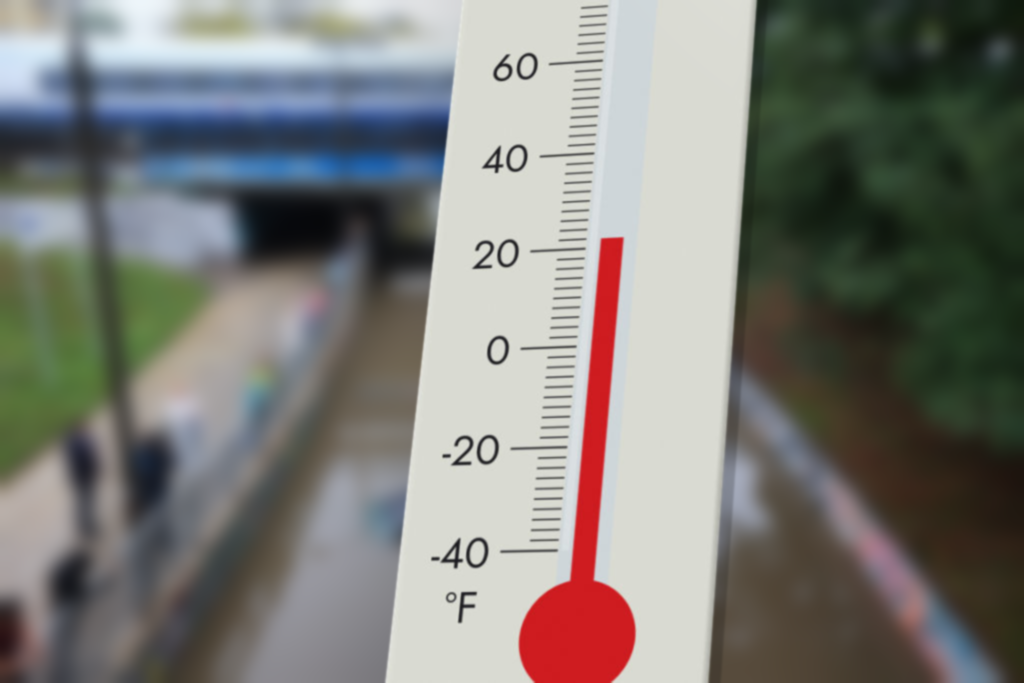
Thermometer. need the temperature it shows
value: 22 °F
